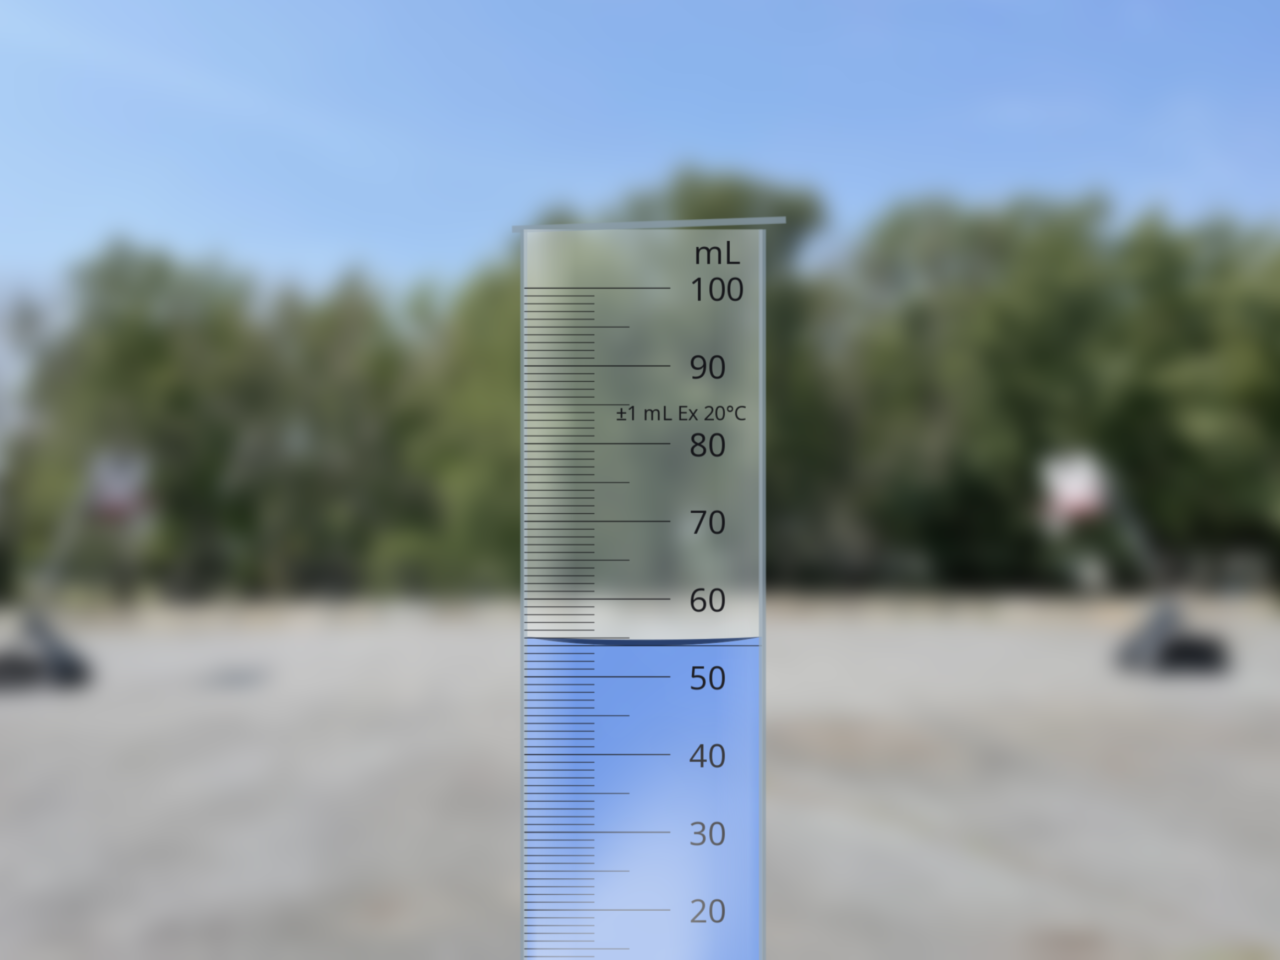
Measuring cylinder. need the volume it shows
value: 54 mL
